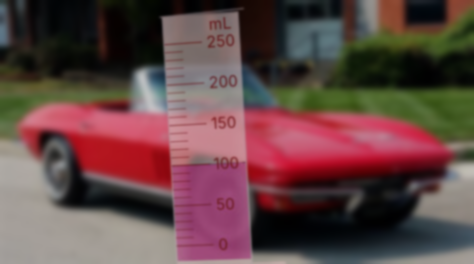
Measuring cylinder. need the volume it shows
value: 100 mL
